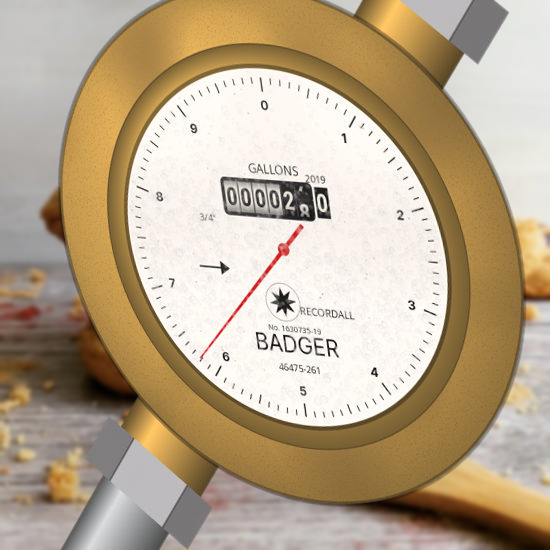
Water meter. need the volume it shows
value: 276.2 gal
